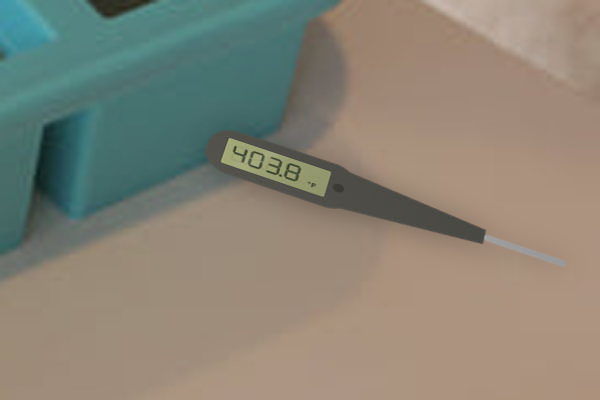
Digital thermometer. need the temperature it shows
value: 403.8 °F
